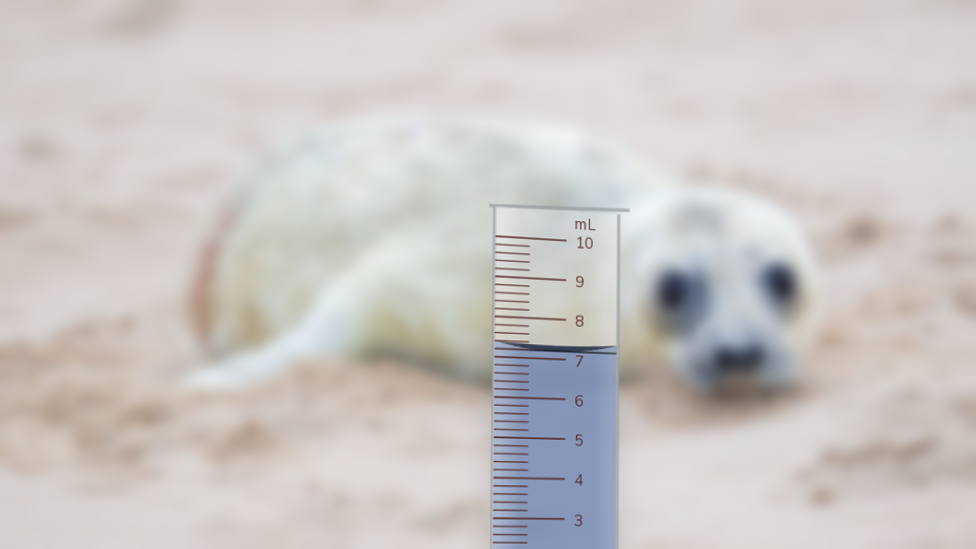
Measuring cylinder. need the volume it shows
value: 7.2 mL
